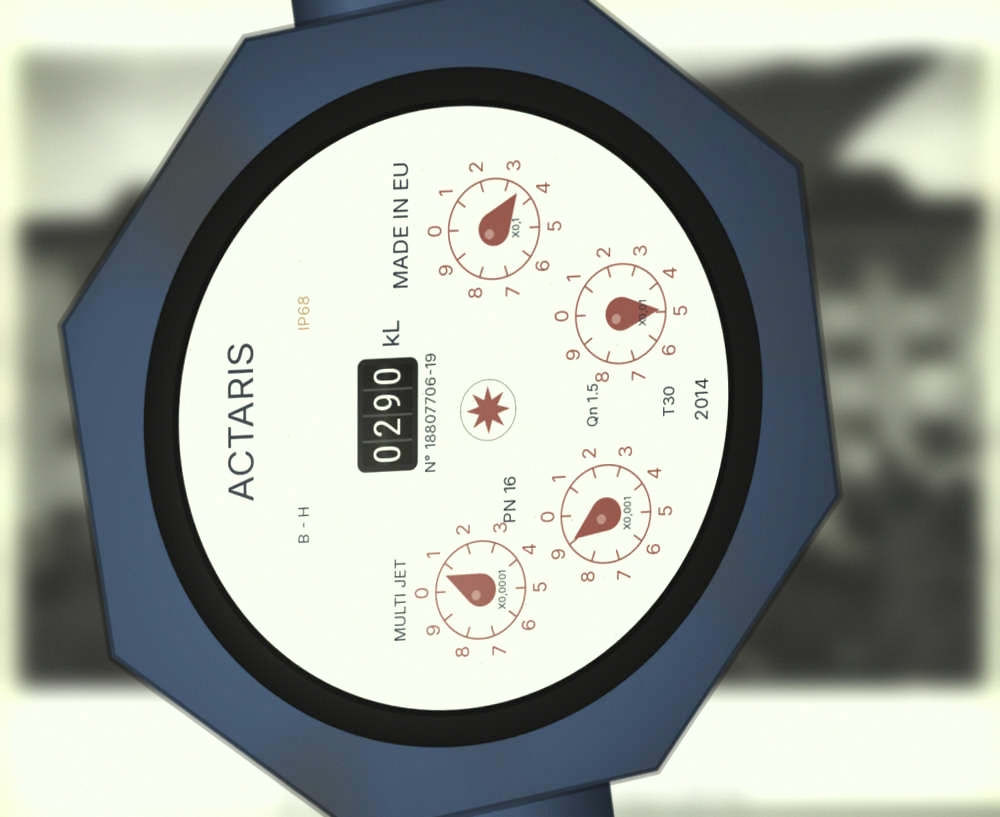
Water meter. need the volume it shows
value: 290.3490 kL
